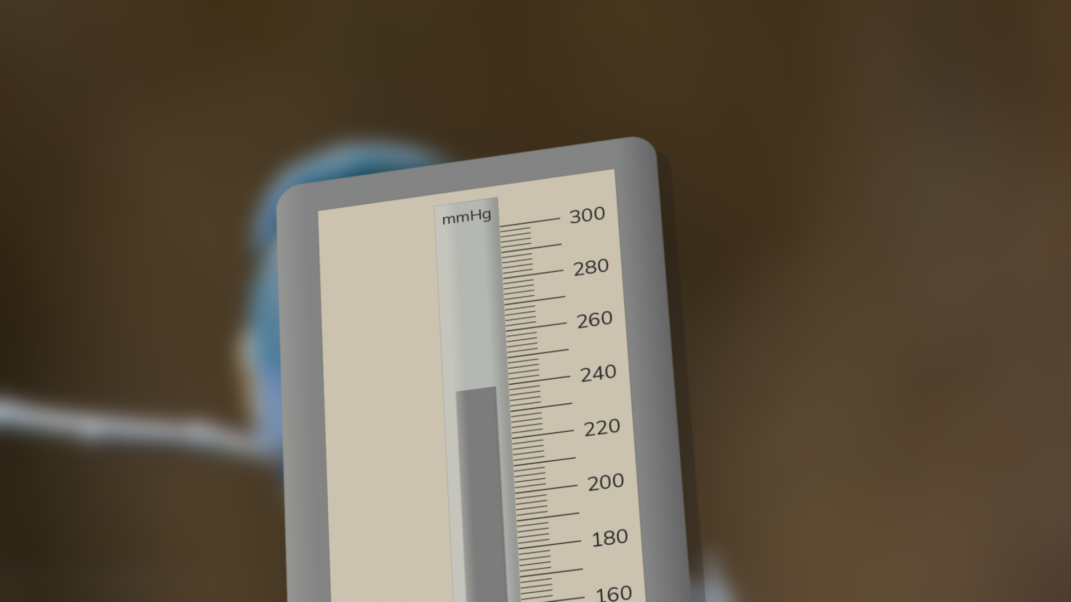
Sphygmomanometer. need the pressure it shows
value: 240 mmHg
